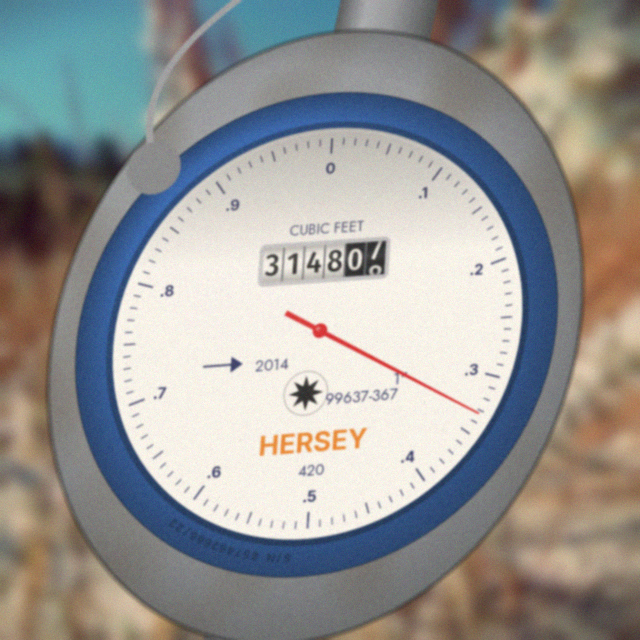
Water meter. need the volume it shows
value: 314807.33 ft³
